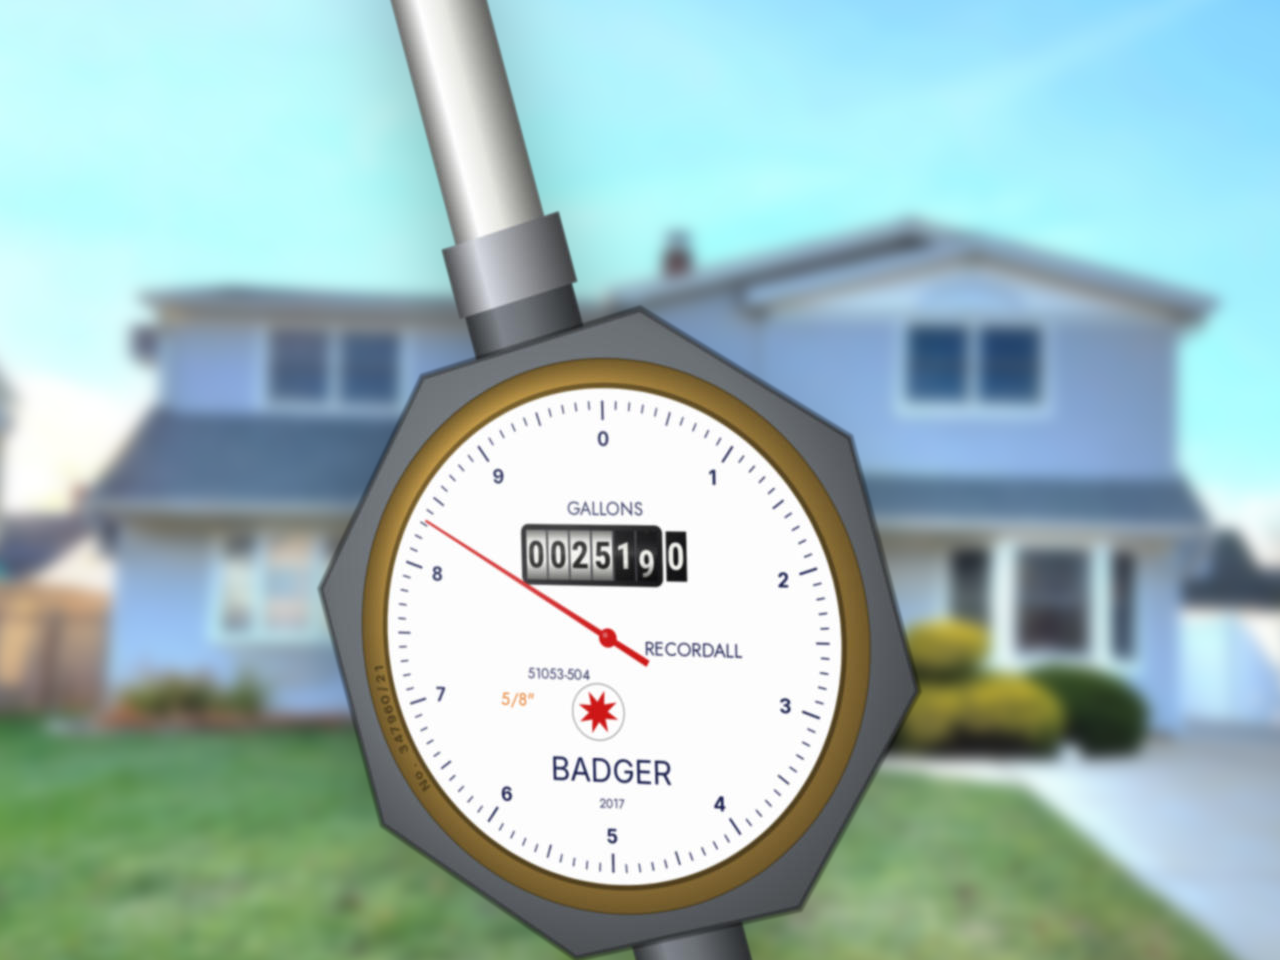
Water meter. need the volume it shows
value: 25188.3 gal
